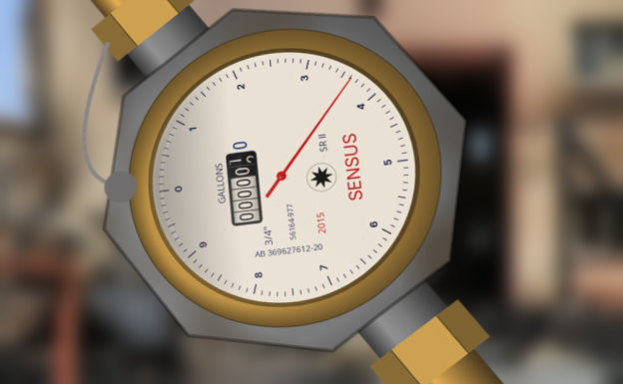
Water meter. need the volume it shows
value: 13.6 gal
